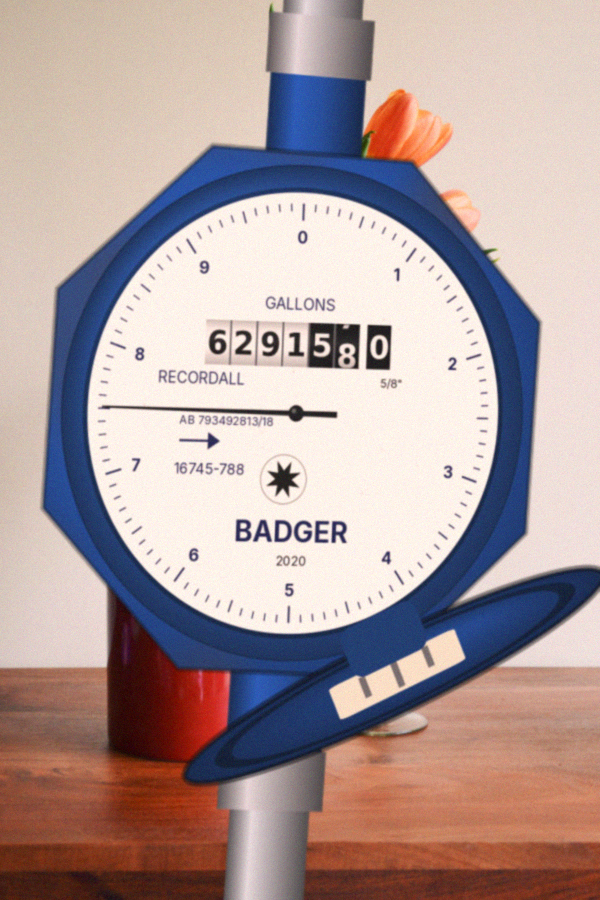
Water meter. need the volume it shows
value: 6291577.5 gal
